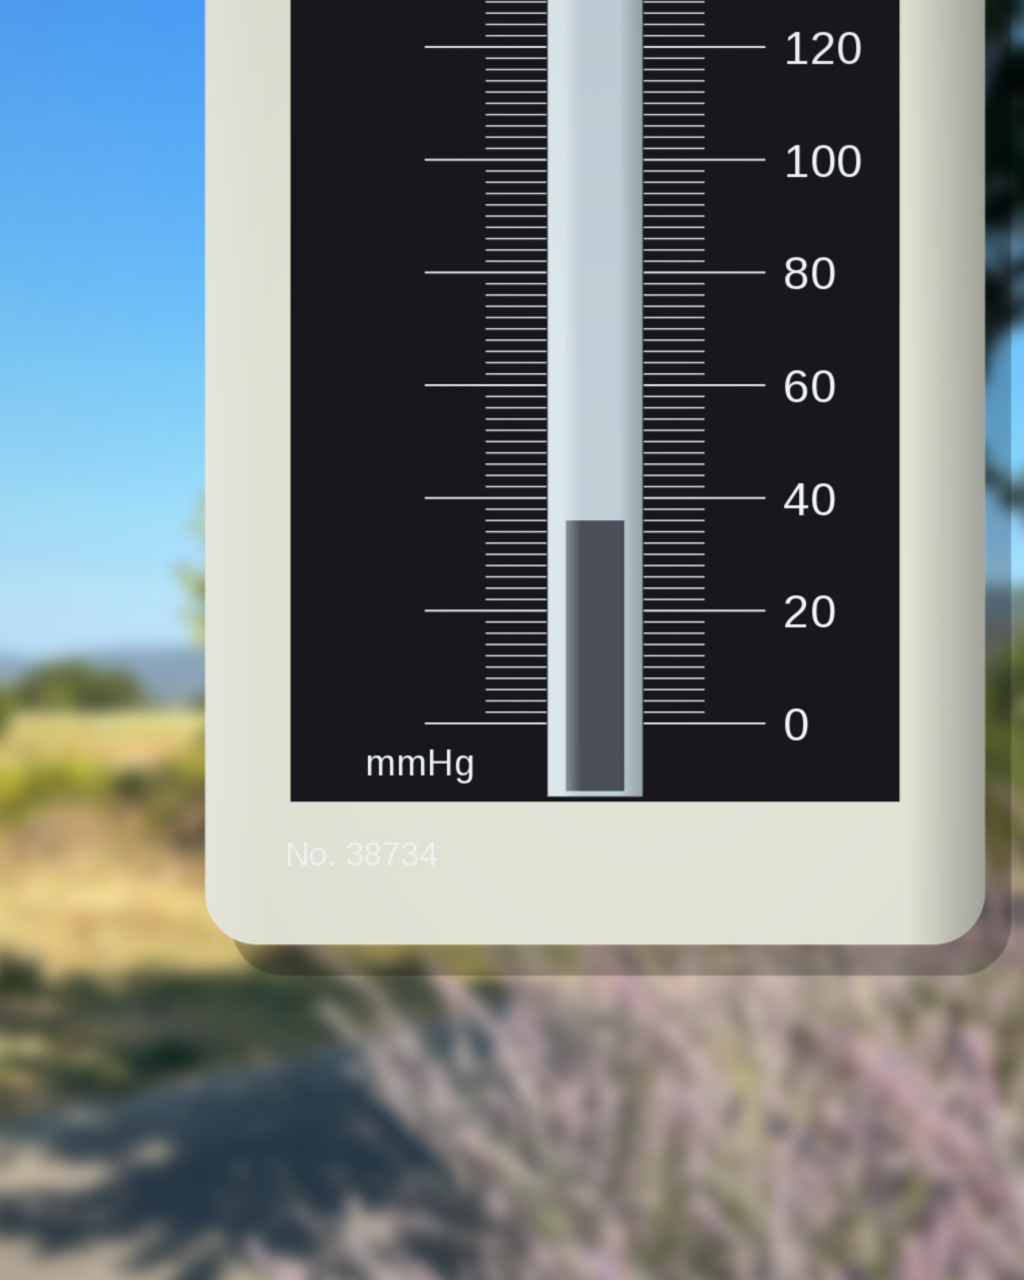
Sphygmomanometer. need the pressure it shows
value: 36 mmHg
